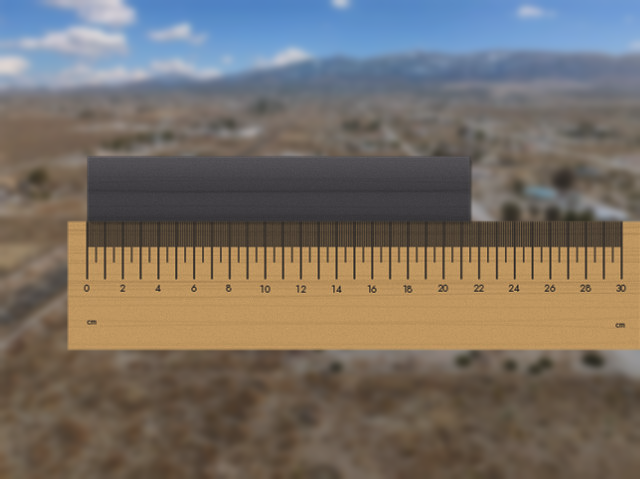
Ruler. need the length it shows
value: 21.5 cm
